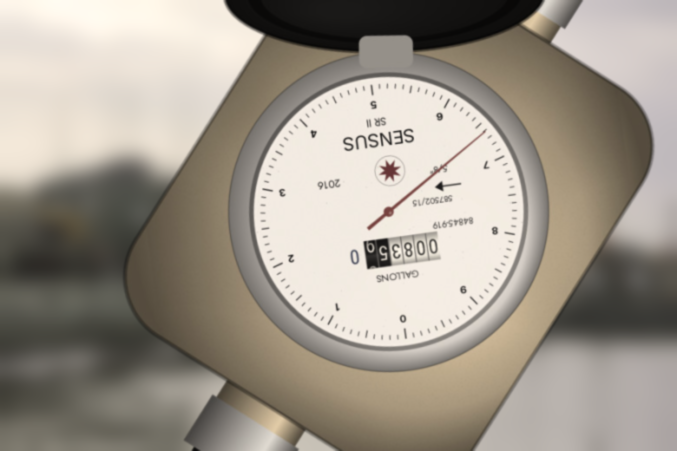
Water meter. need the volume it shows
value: 83586.6 gal
